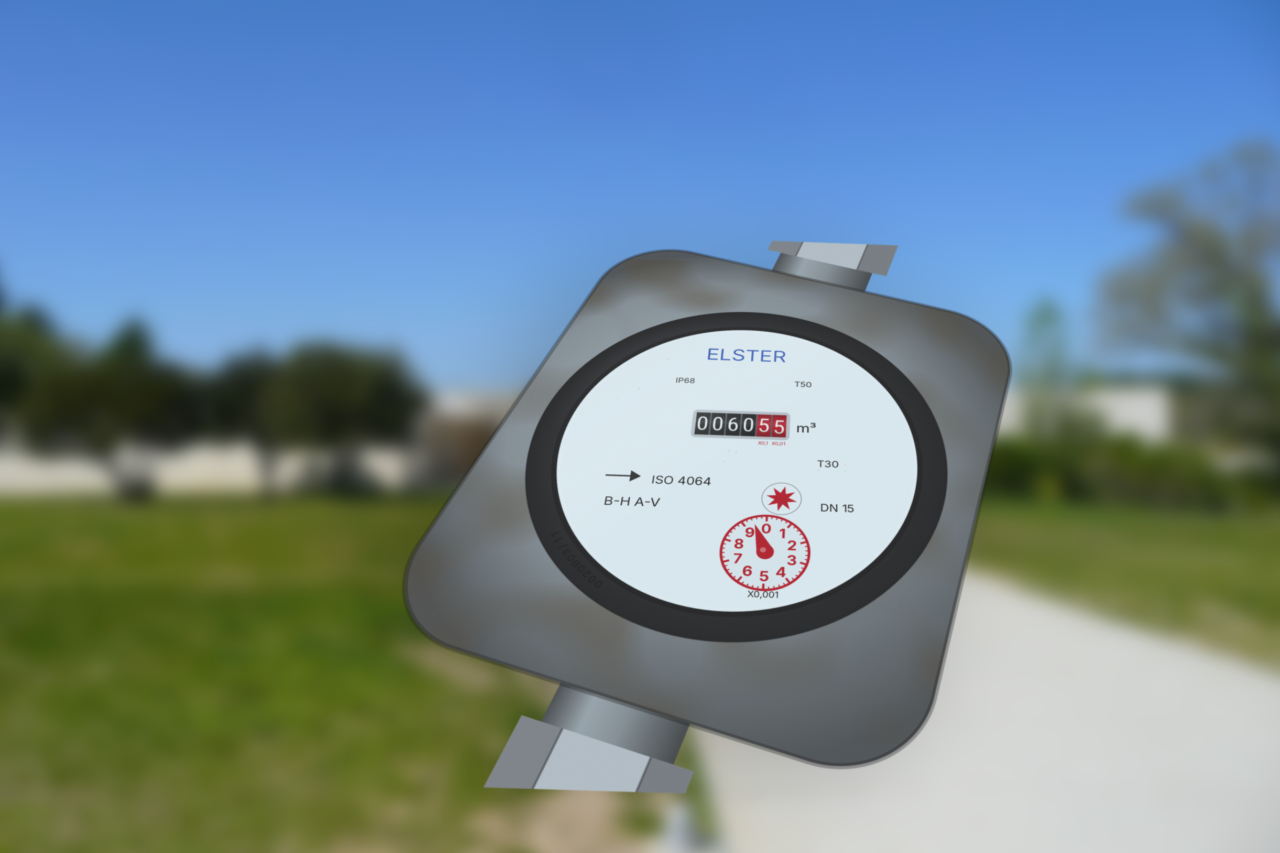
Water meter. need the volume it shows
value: 60.549 m³
